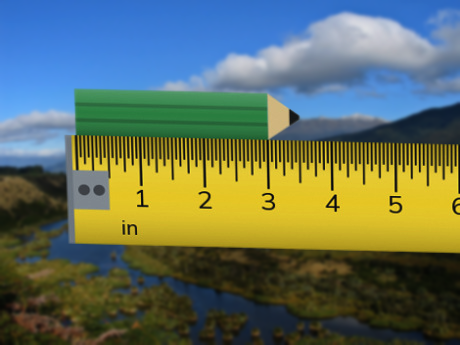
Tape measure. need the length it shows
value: 3.5 in
